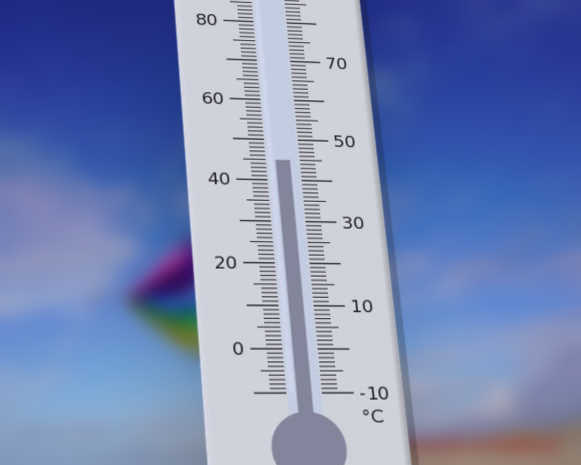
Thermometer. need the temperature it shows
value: 45 °C
